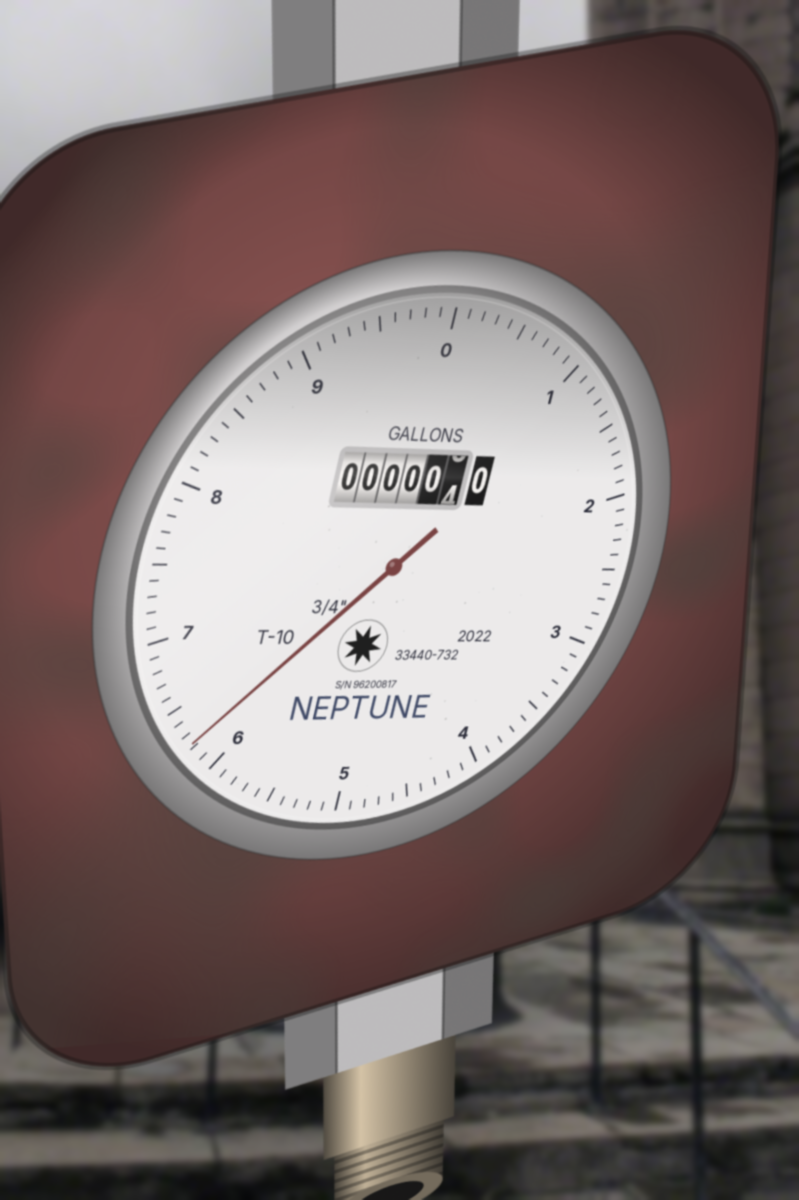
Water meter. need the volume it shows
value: 36.2 gal
